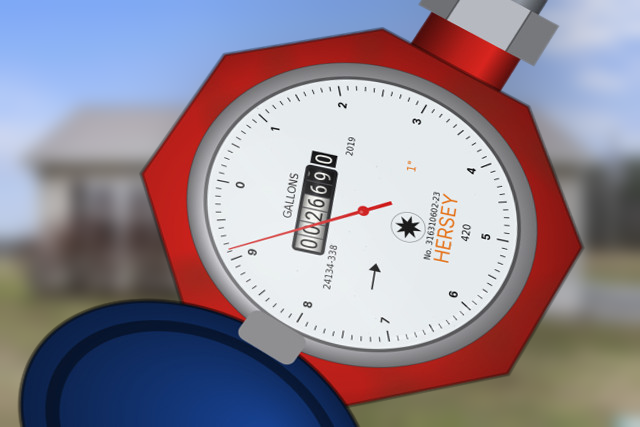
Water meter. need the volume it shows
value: 26689.1 gal
